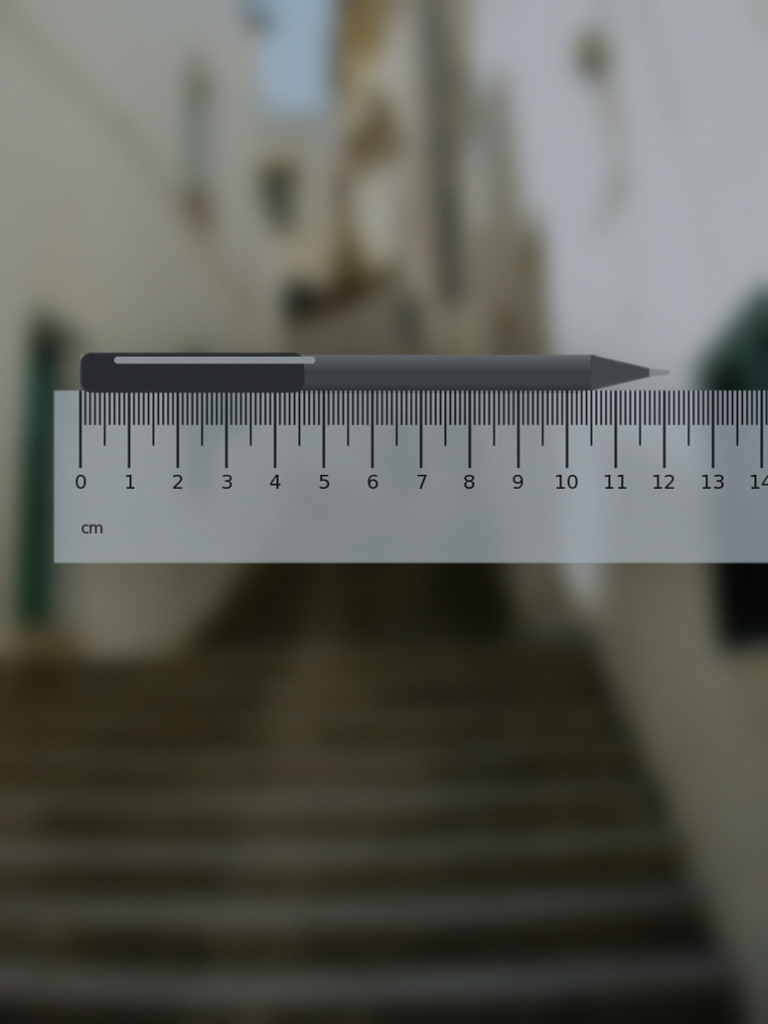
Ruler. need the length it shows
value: 12.1 cm
